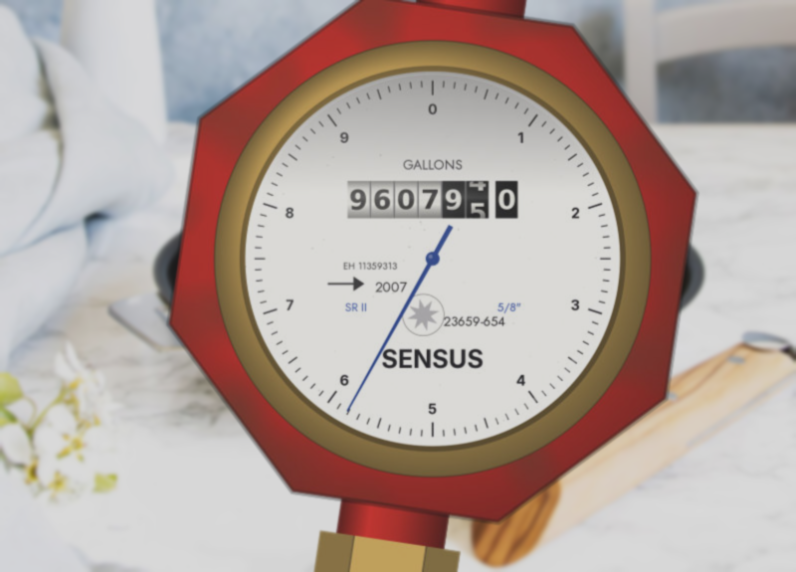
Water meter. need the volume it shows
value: 9607945.8 gal
